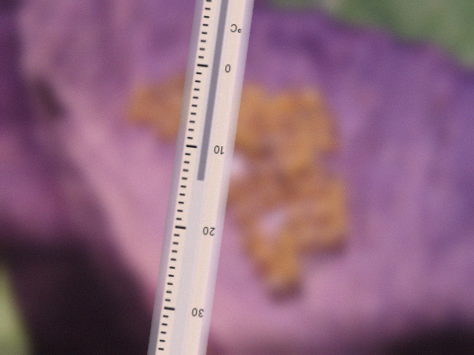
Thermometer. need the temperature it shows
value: 14 °C
